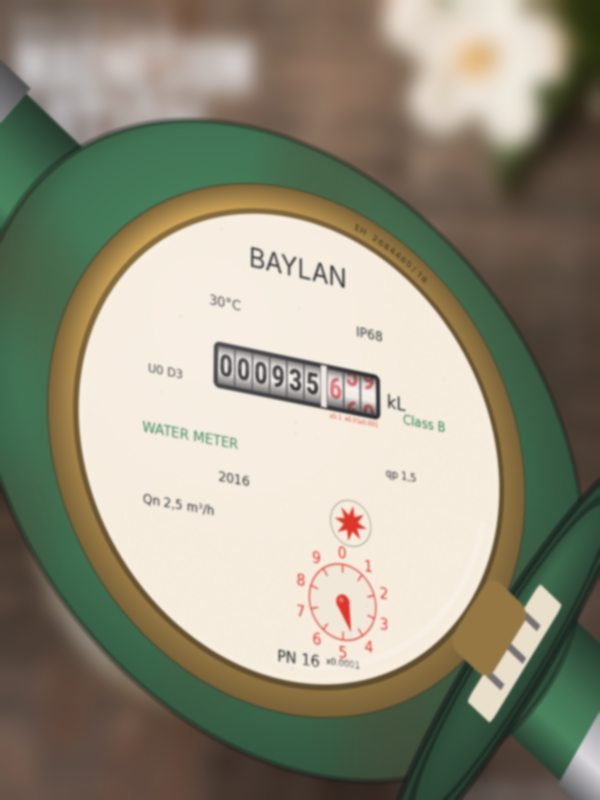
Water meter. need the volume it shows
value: 935.6594 kL
